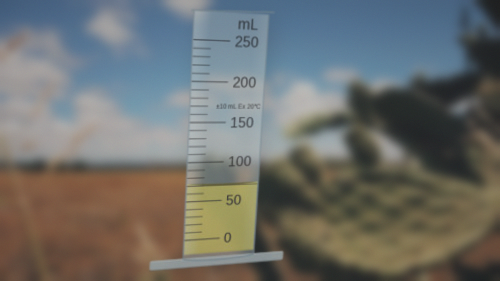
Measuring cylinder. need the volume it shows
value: 70 mL
